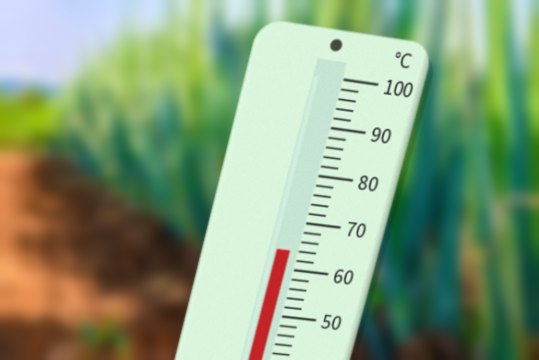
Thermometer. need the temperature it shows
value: 64 °C
